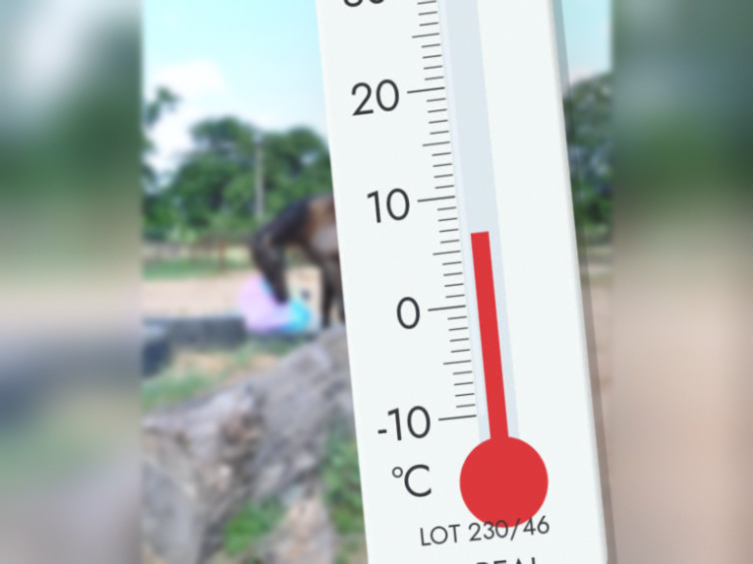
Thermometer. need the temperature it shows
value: 6.5 °C
